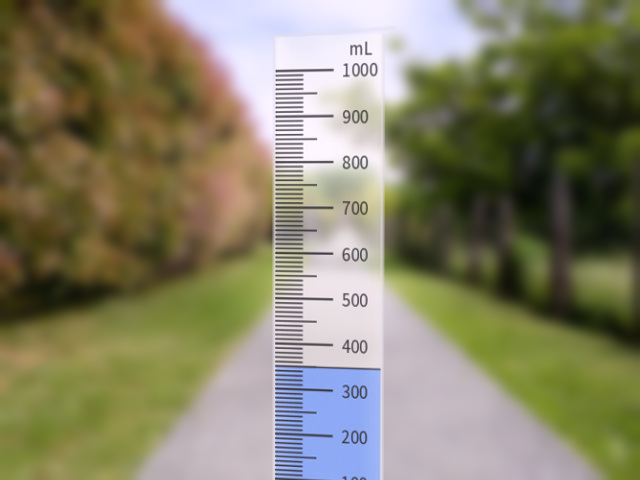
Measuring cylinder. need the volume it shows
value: 350 mL
